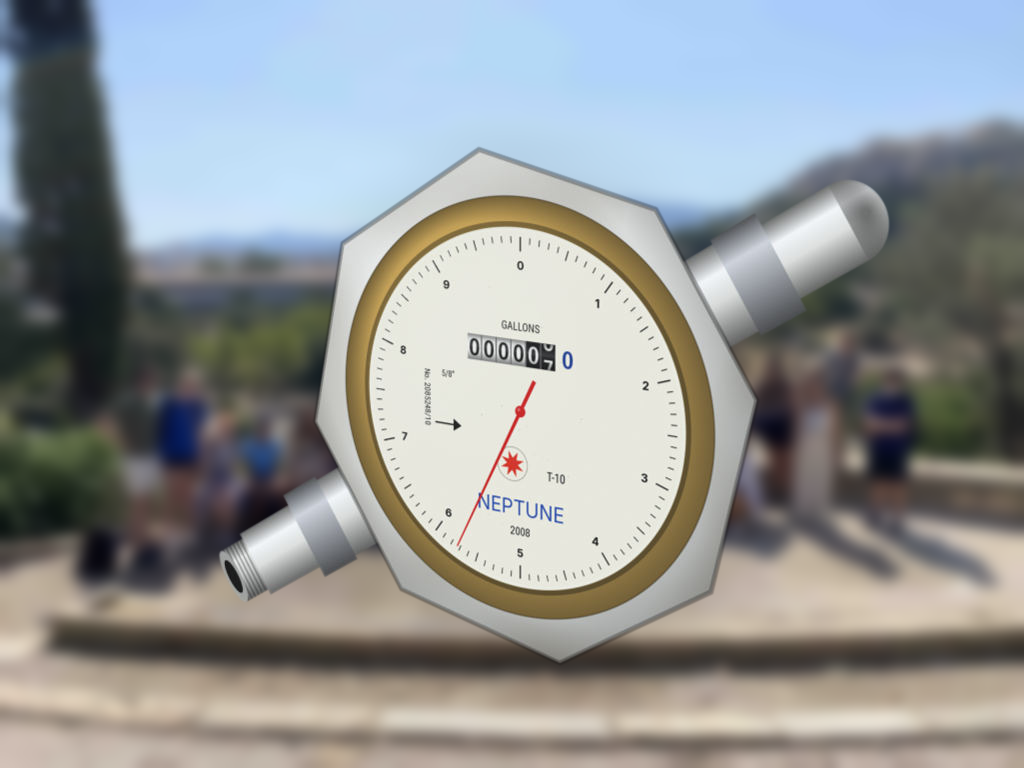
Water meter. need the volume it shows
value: 65.7 gal
